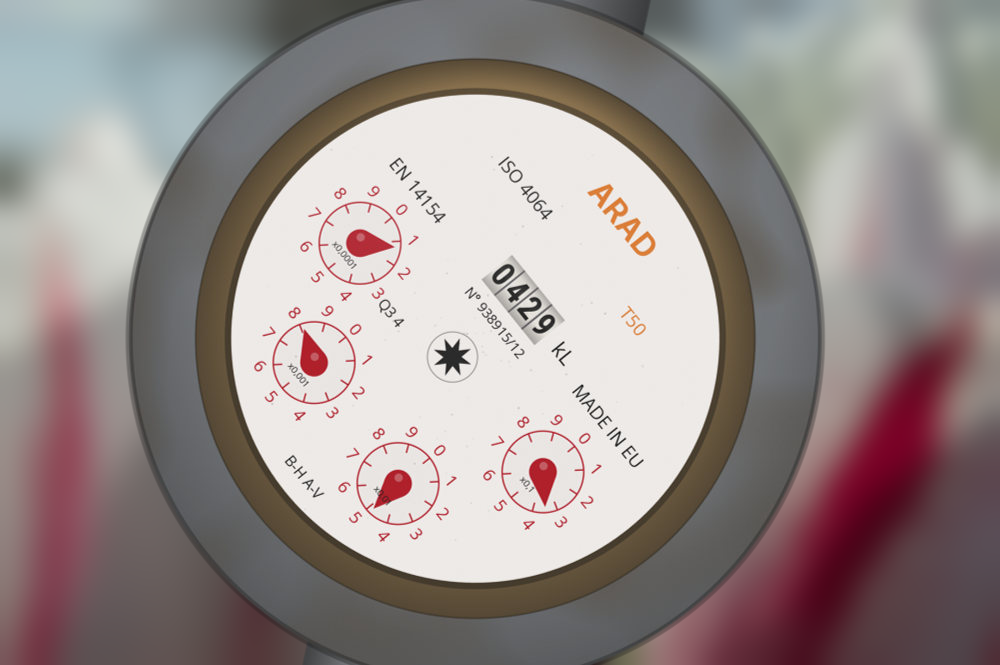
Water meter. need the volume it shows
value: 429.3481 kL
